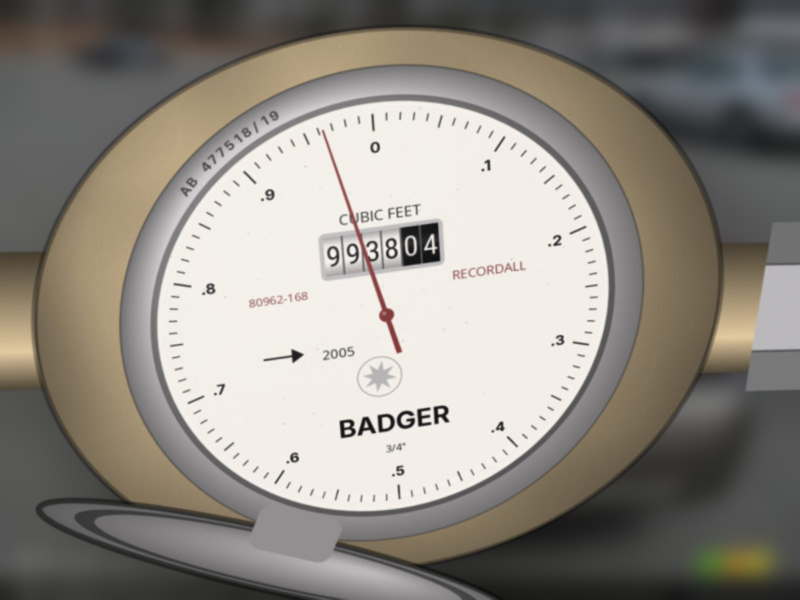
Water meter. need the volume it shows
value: 993803.96 ft³
